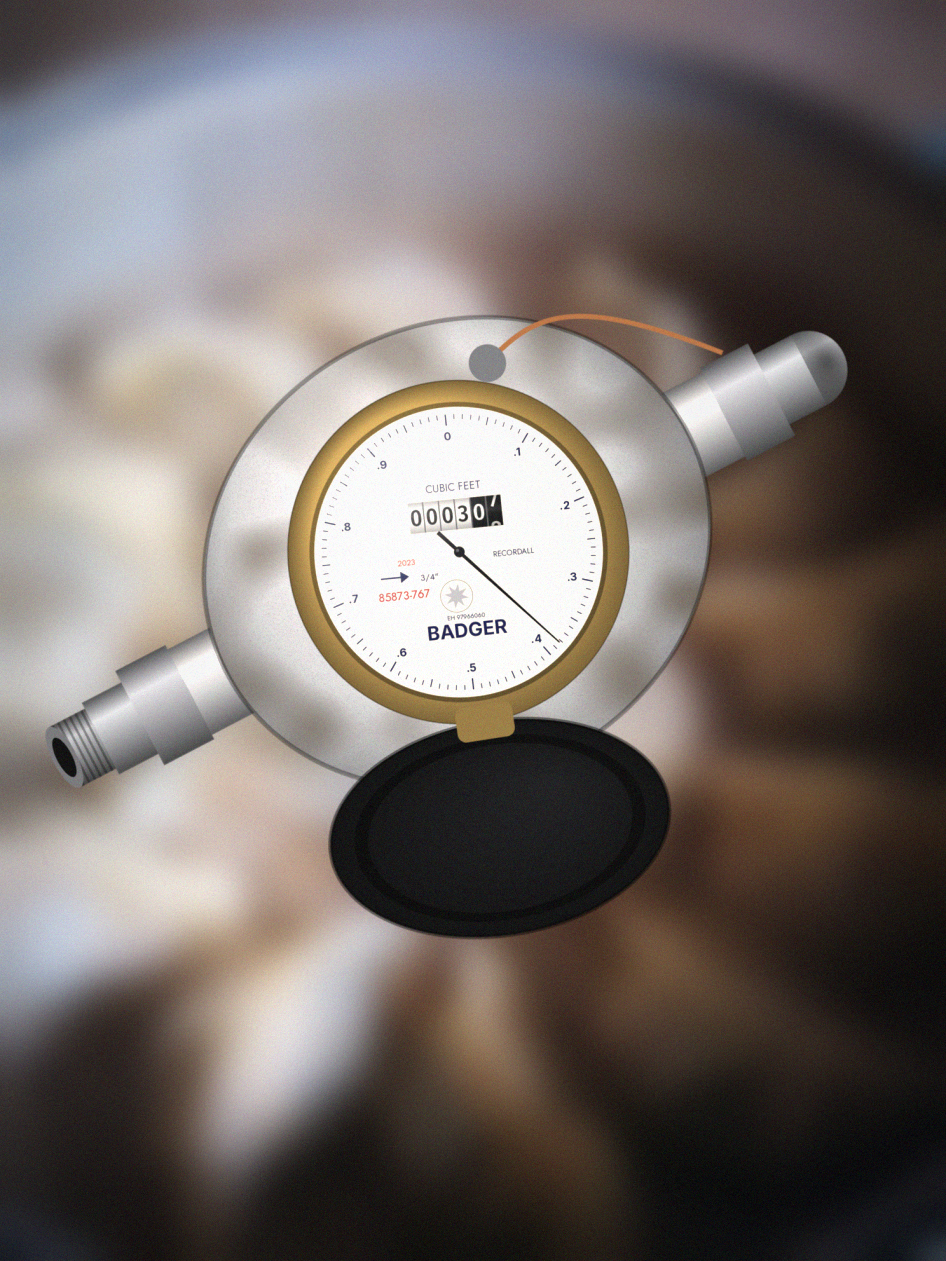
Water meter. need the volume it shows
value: 307.38 ft³
